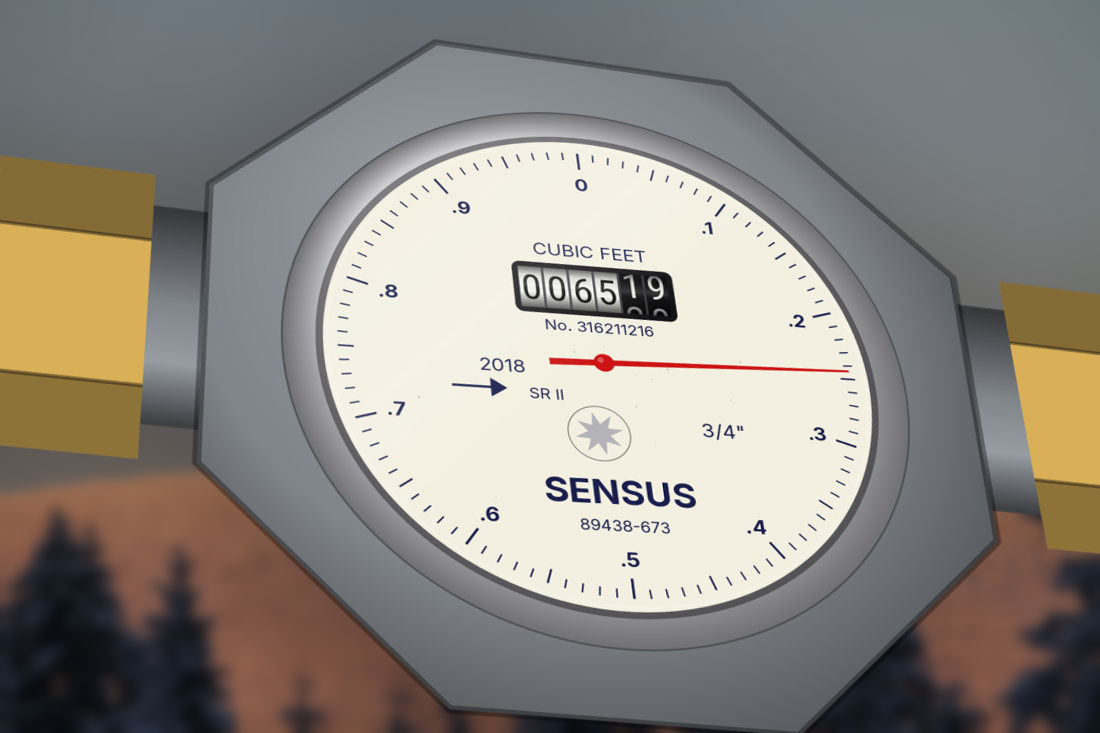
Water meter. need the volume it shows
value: 6519.24 ft³
